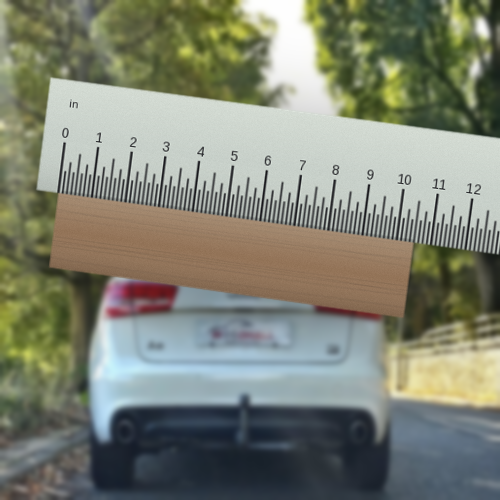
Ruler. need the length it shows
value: 10.5 in
